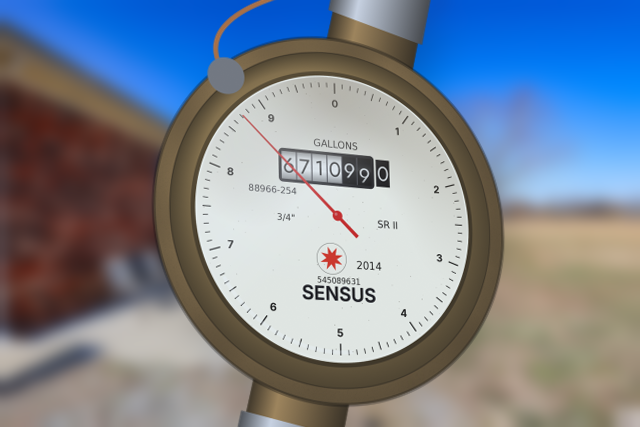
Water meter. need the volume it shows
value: 6710988.7 gal
